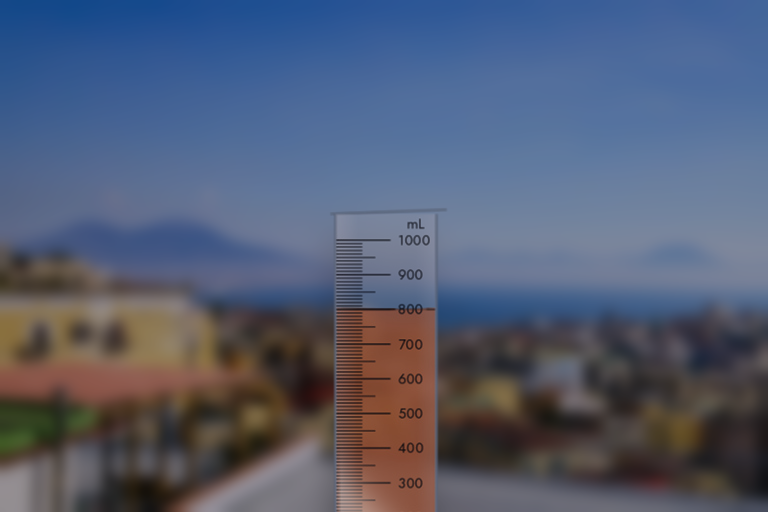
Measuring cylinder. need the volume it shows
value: 800 mL
